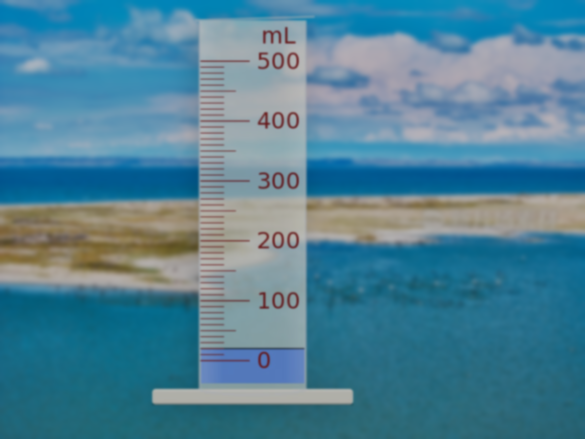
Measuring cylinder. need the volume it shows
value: 20 mL
